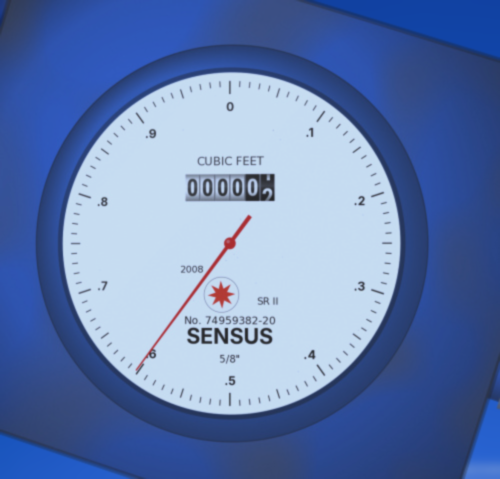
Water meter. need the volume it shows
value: 1.60 ft³
